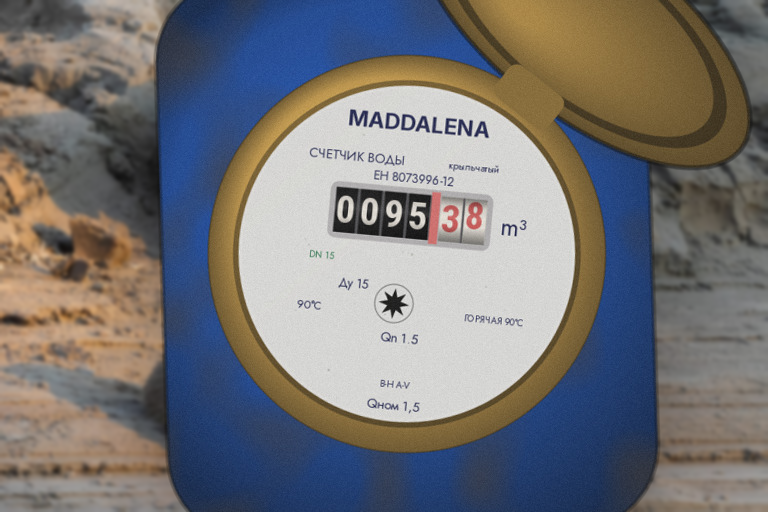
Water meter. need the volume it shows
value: 95.38 m³
